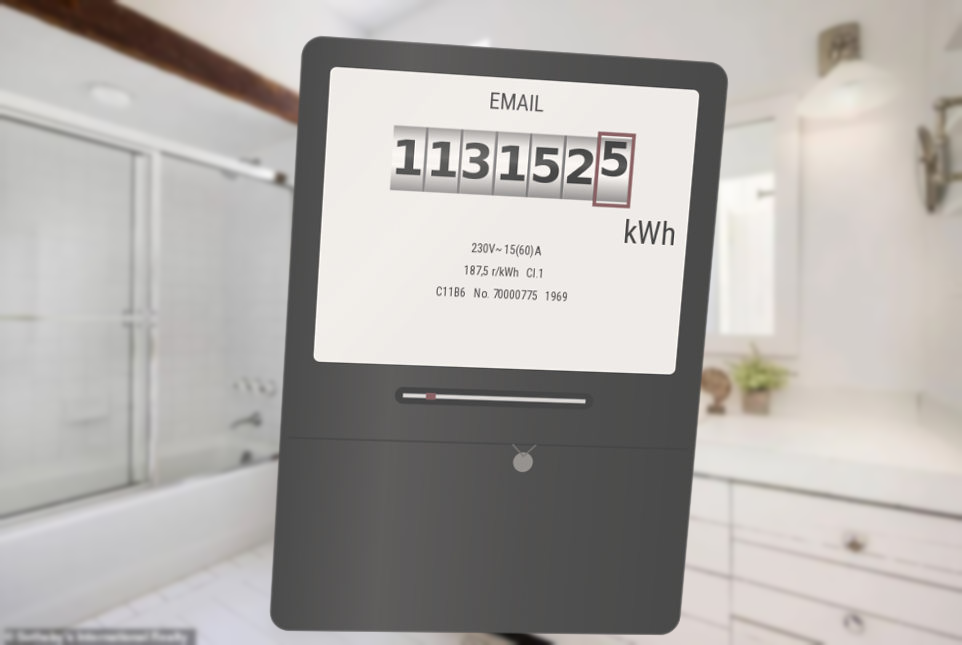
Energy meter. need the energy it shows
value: 113152.5 kWh
